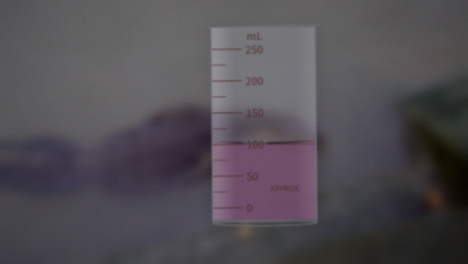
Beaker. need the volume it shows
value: 100 mL
